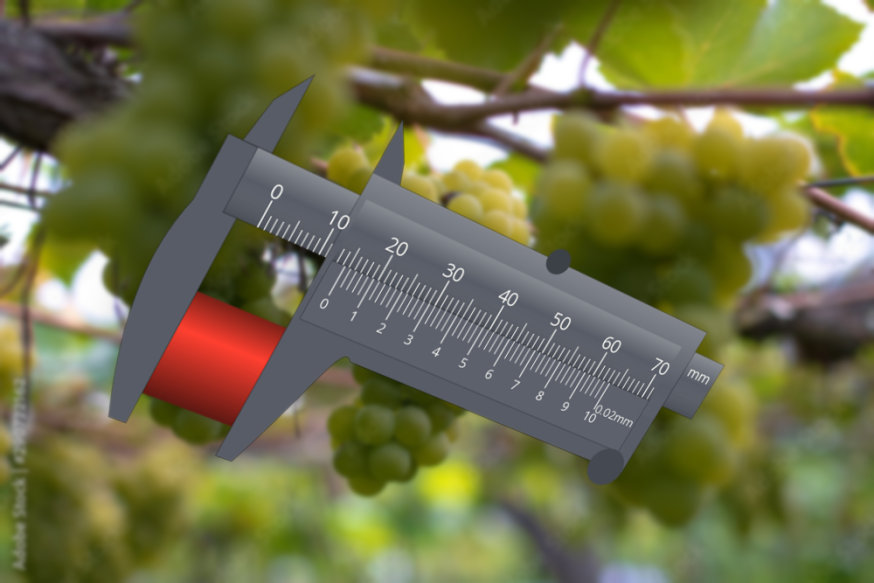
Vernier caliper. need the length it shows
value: 14.4 mm
